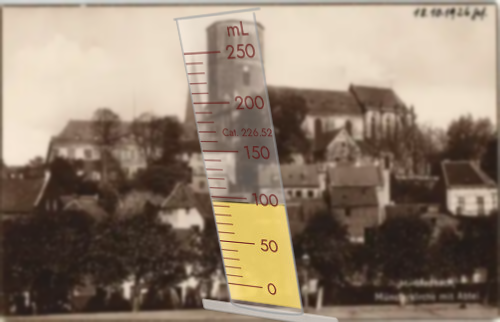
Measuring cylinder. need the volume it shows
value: 95 mL
